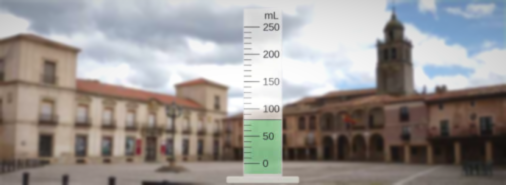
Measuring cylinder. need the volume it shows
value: 80 mL
